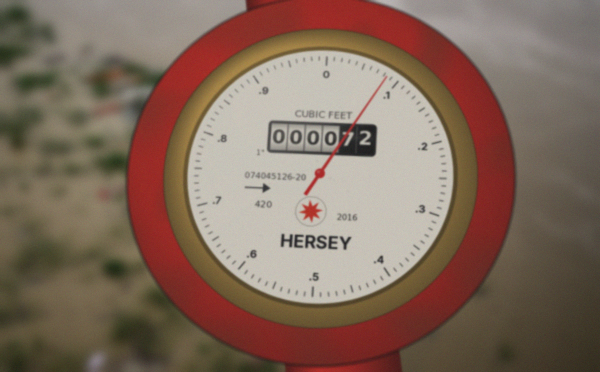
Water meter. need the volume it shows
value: 72.08 ft³
